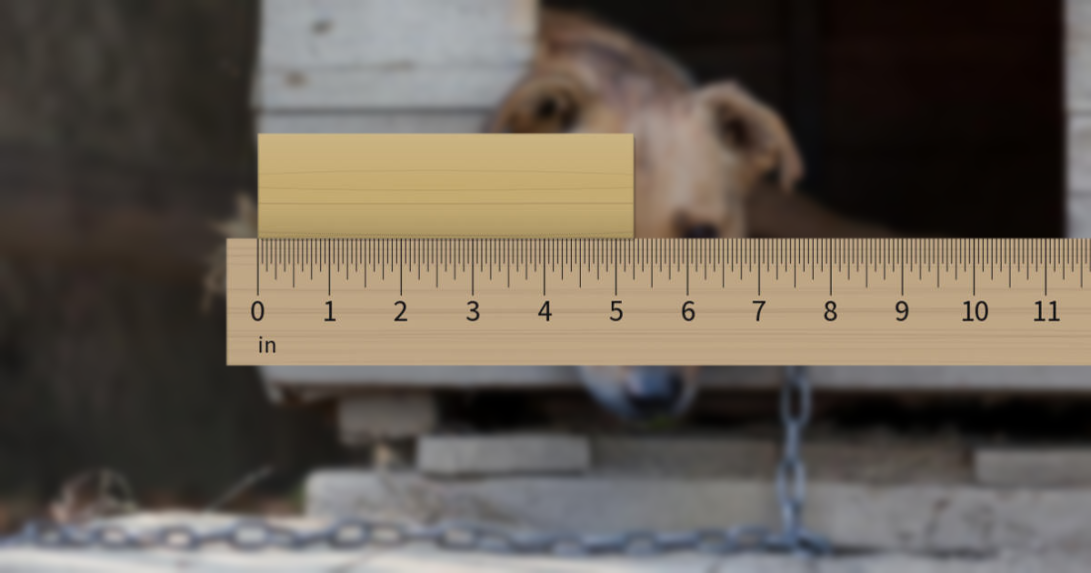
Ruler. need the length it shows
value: 5.25 in
